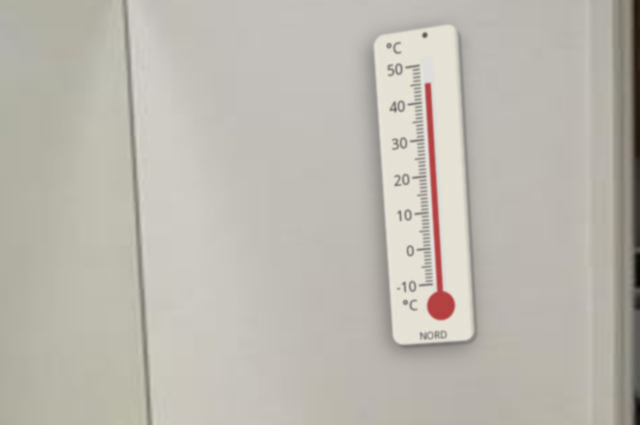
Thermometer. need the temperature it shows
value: 45 °C
